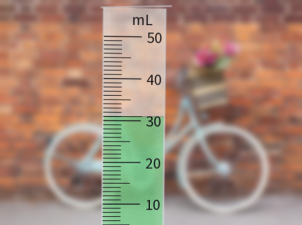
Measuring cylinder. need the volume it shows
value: 31 mL
